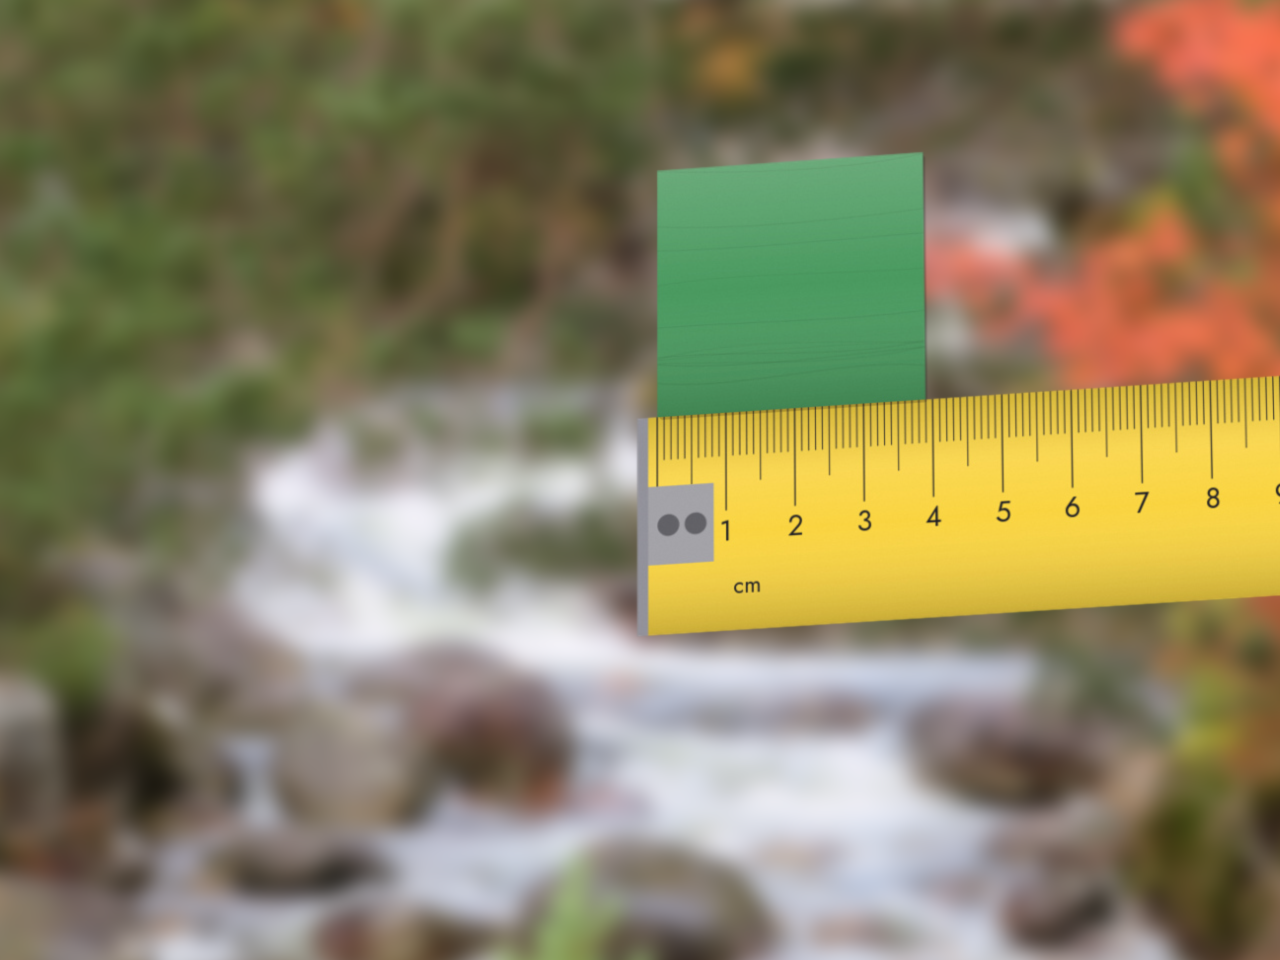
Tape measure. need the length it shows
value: 3.9 cm
